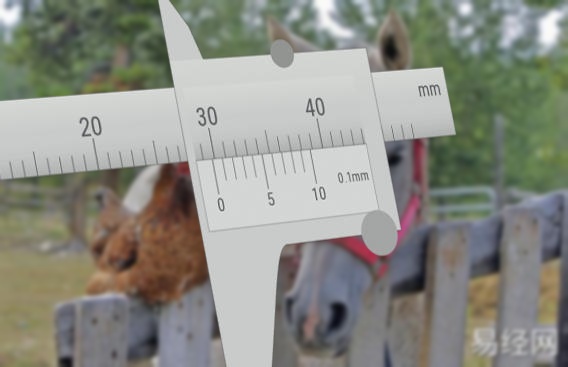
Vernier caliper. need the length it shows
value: 29.8 mm
